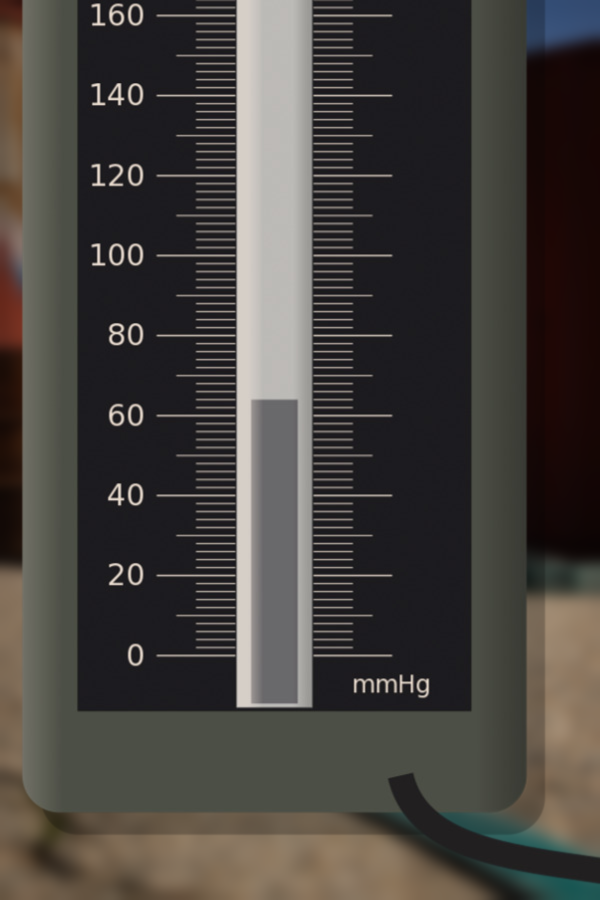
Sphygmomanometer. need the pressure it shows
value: 64 mmHg
